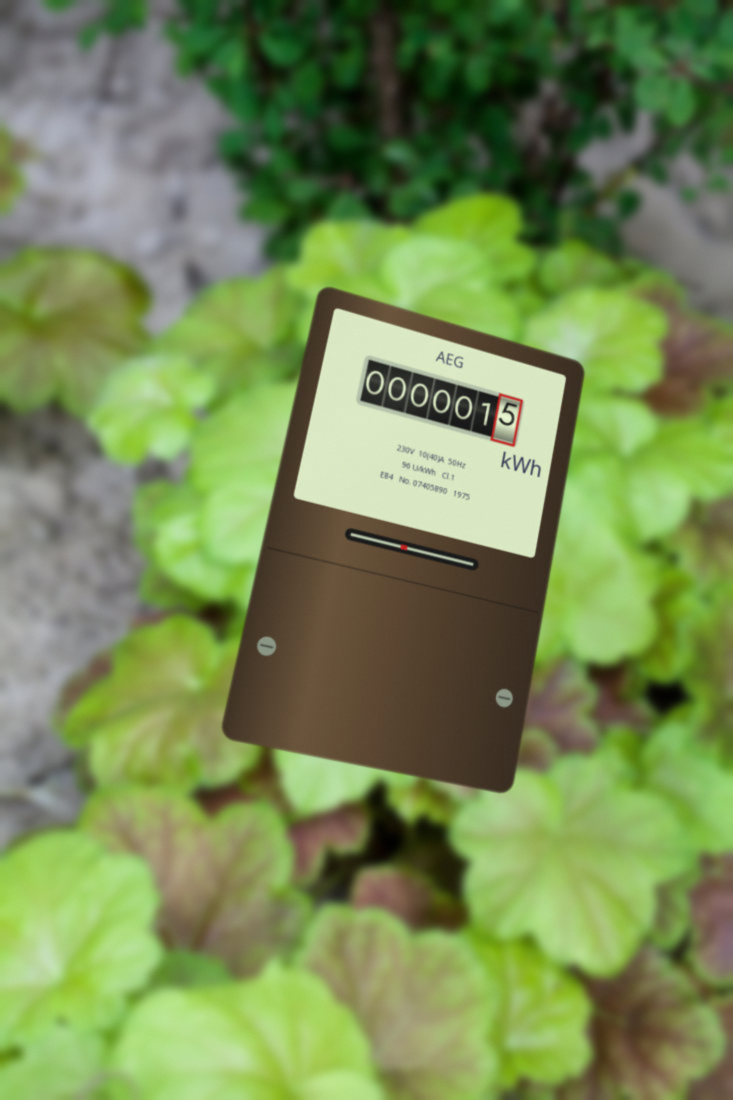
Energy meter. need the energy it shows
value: 1.5 kWh
